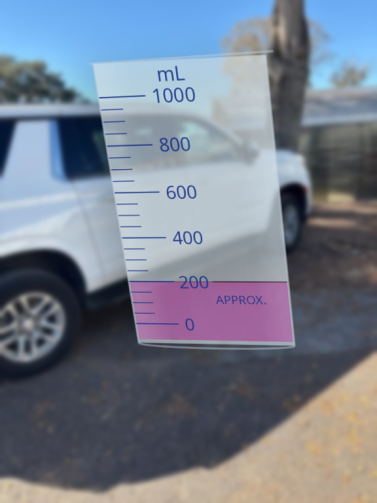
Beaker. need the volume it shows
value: 200 mL
